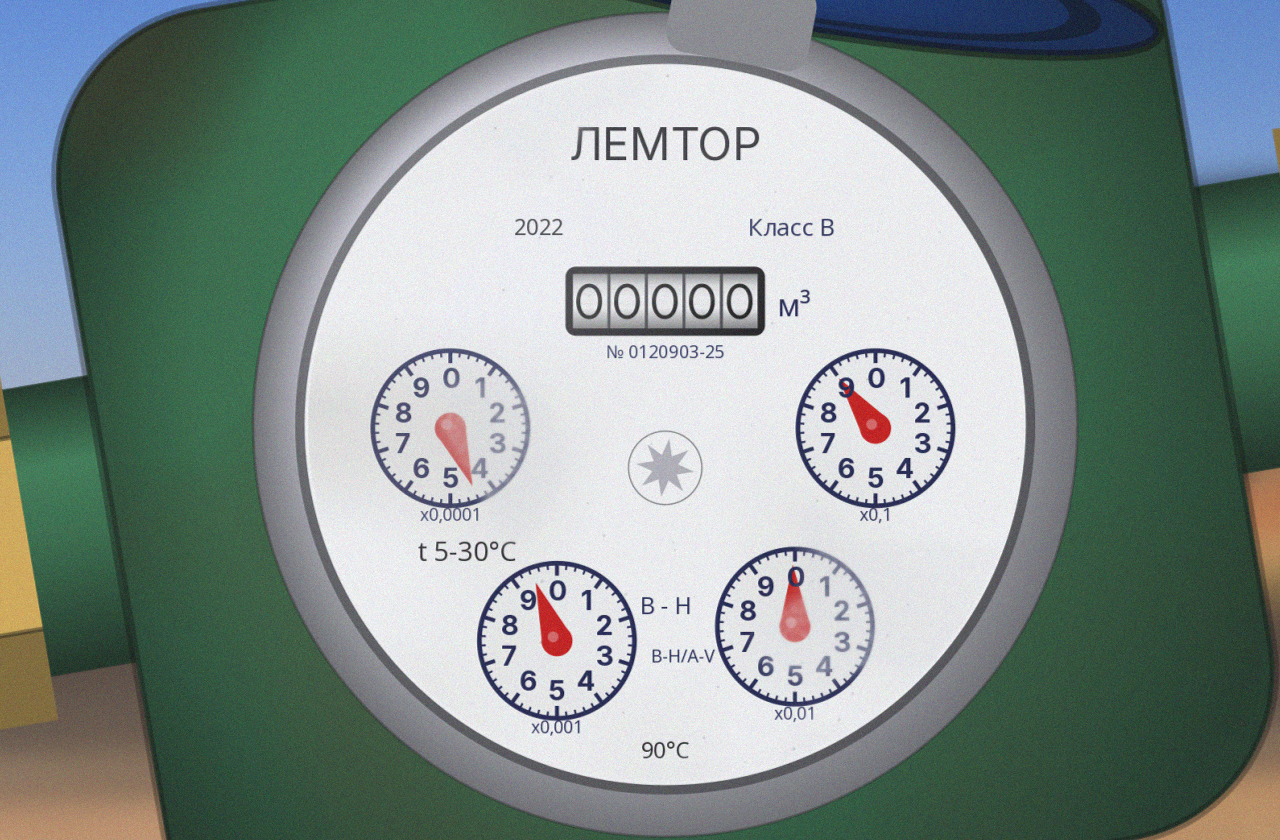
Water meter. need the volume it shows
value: 0.8994 m³
